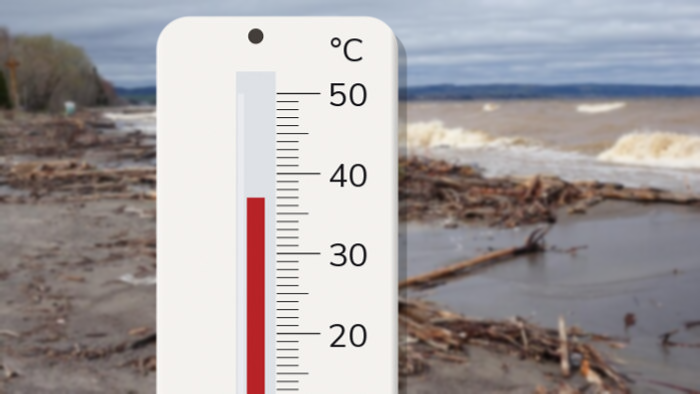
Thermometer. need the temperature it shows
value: 37 °C
